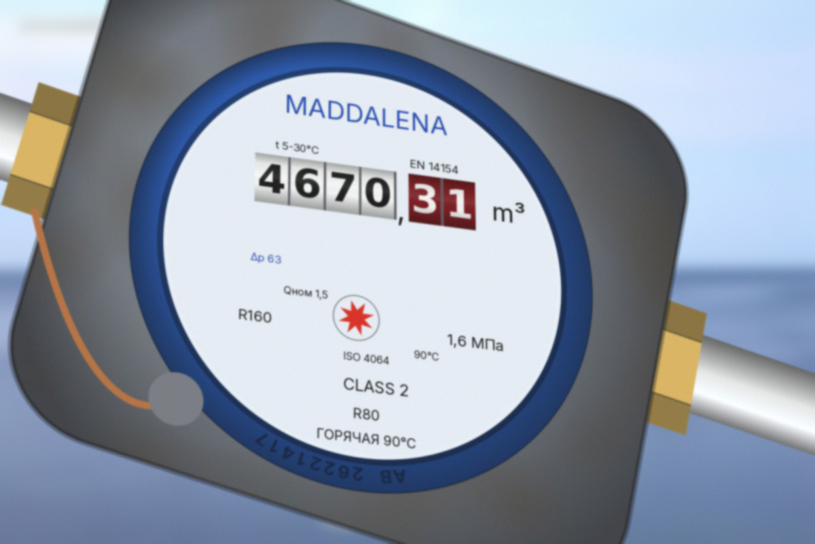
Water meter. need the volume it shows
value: 4670.31 m³
